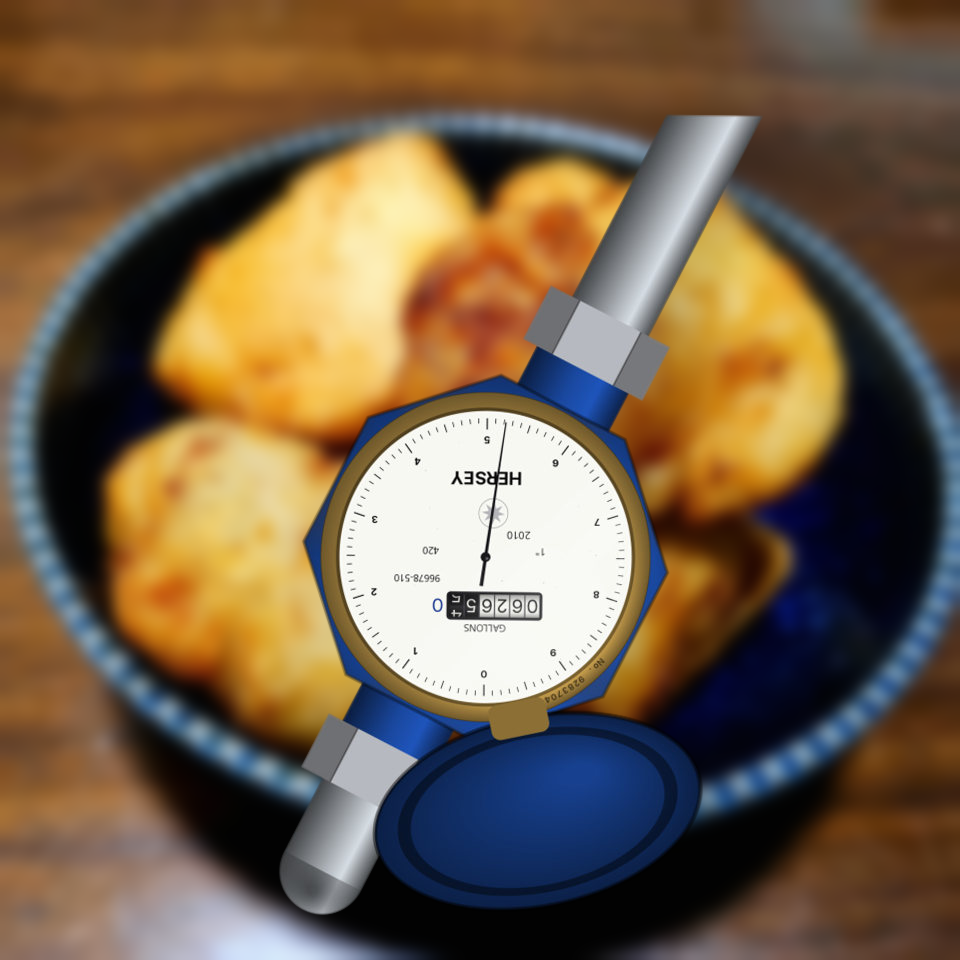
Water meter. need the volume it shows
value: 626545.2 gal
